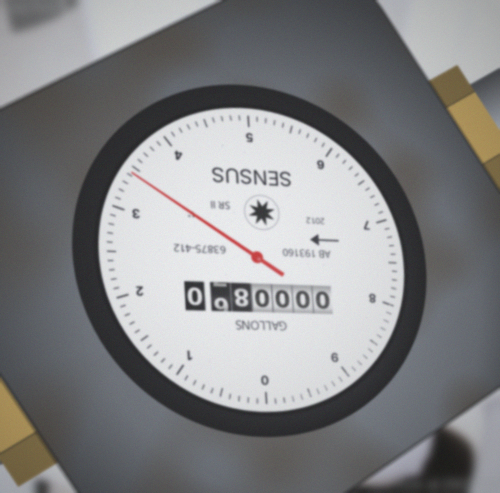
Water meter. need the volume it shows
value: 863.4 gal
